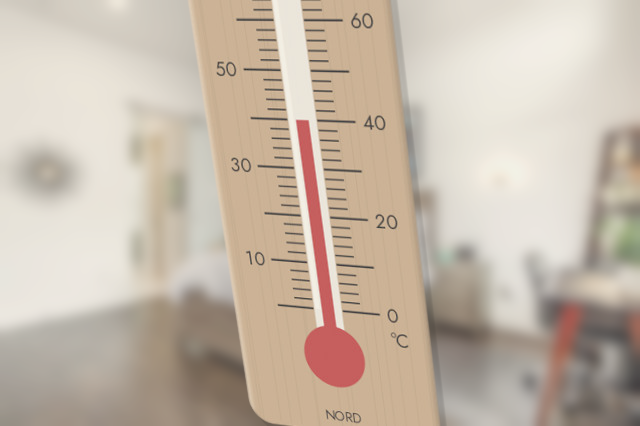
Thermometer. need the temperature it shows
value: 40 °C
